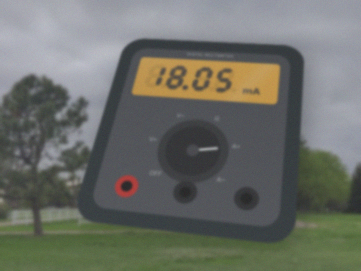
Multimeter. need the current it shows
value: 18.05 mA
